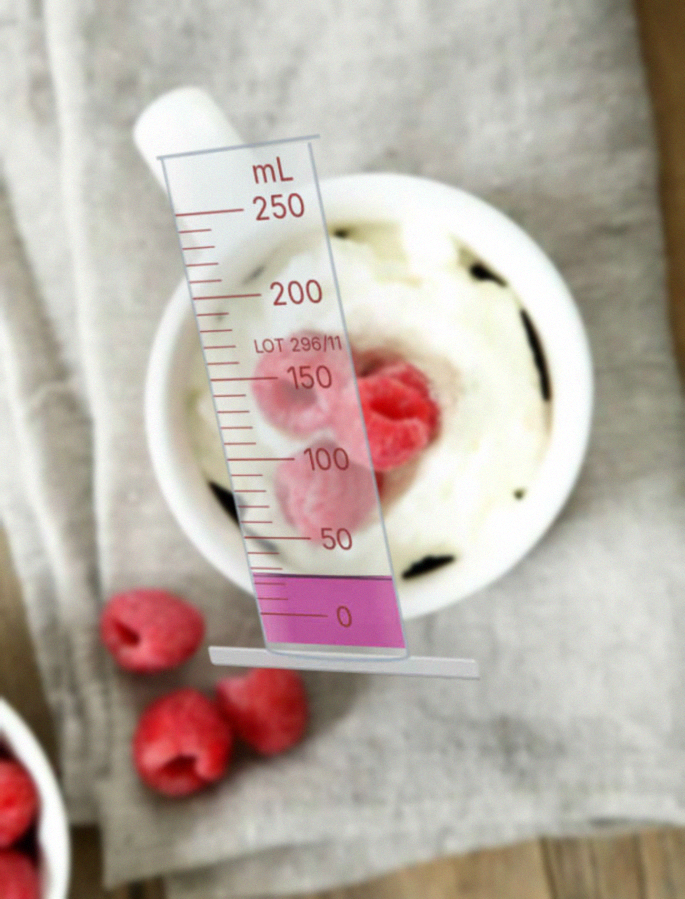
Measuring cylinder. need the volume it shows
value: 25 mL
